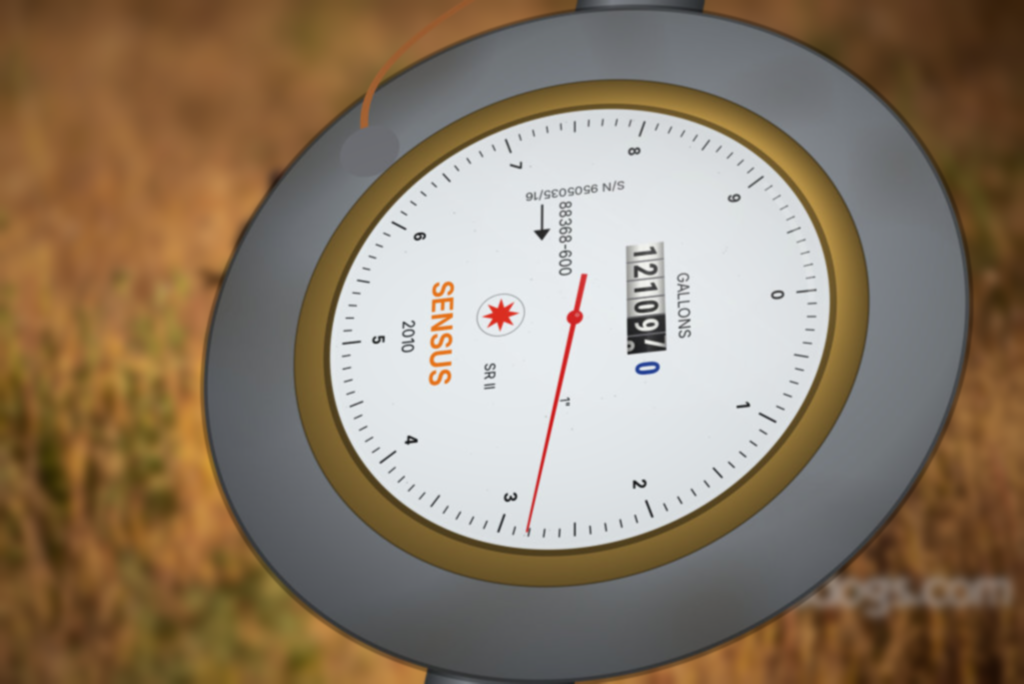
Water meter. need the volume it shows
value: 1210972.8 gal
